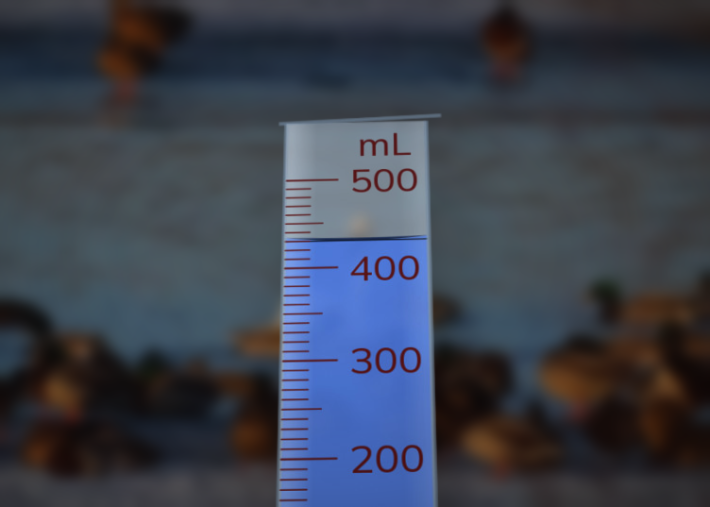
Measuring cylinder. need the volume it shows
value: 430 mL
